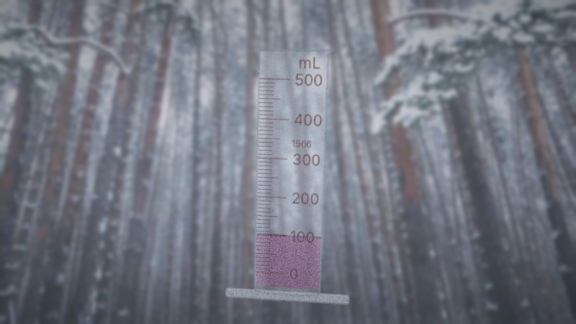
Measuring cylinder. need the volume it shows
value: 100 mL
